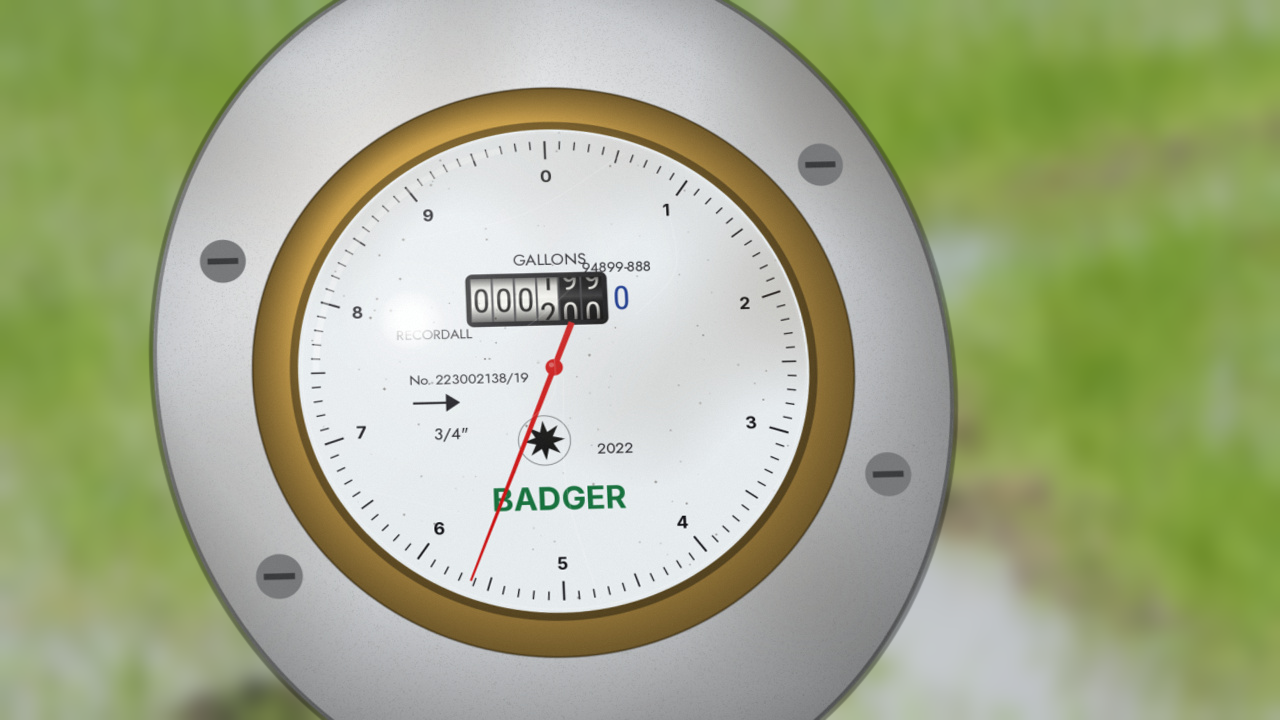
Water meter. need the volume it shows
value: 1995.6 gal
